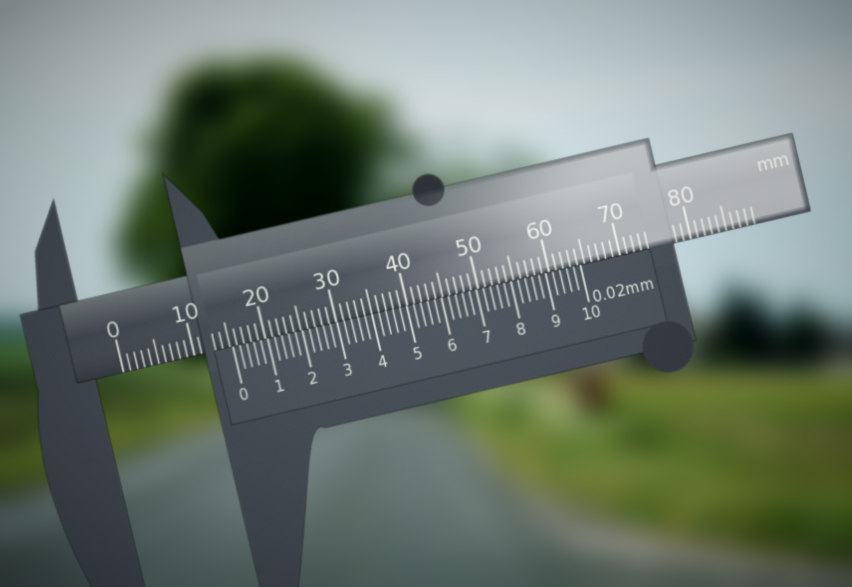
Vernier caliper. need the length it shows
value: 15.4 mm
